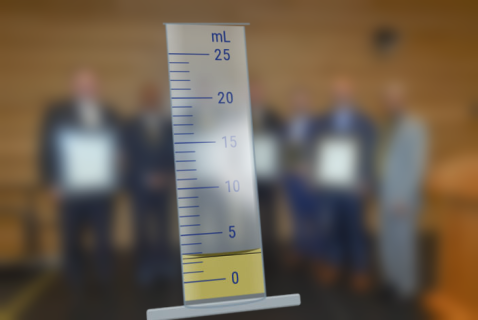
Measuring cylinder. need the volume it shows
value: 2.5 mL
